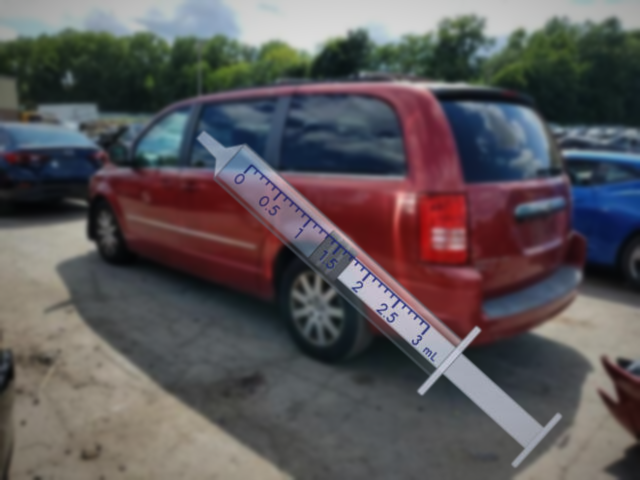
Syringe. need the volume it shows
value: 1.3 mL
